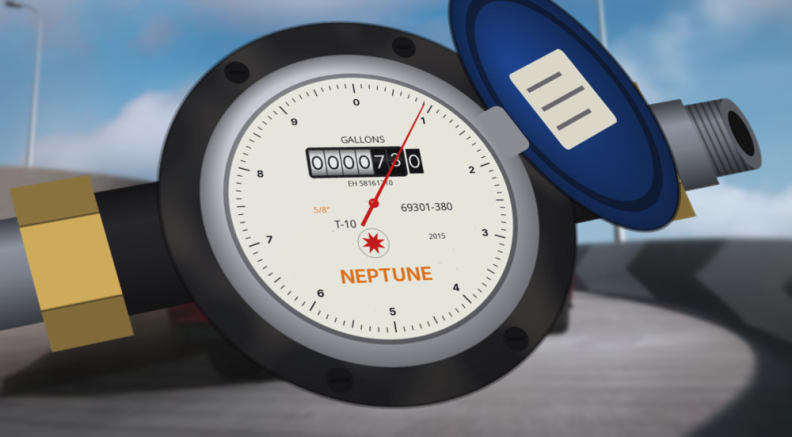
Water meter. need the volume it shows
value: 730.9 gal
